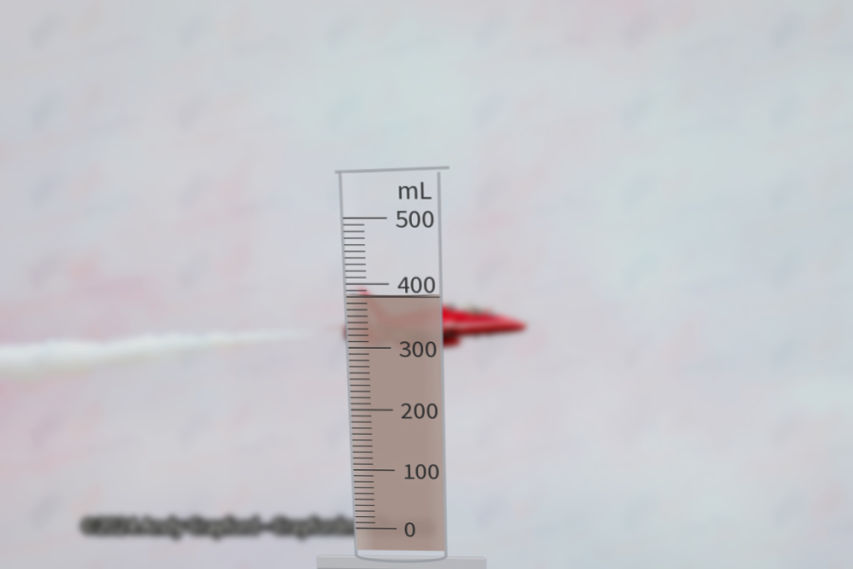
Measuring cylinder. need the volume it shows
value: 380 mL
